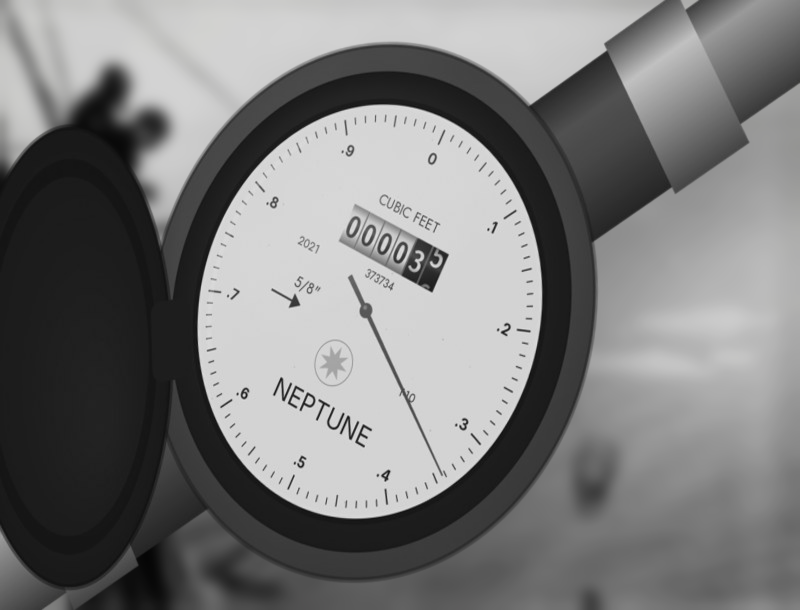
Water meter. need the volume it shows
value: 35.34 ft³
